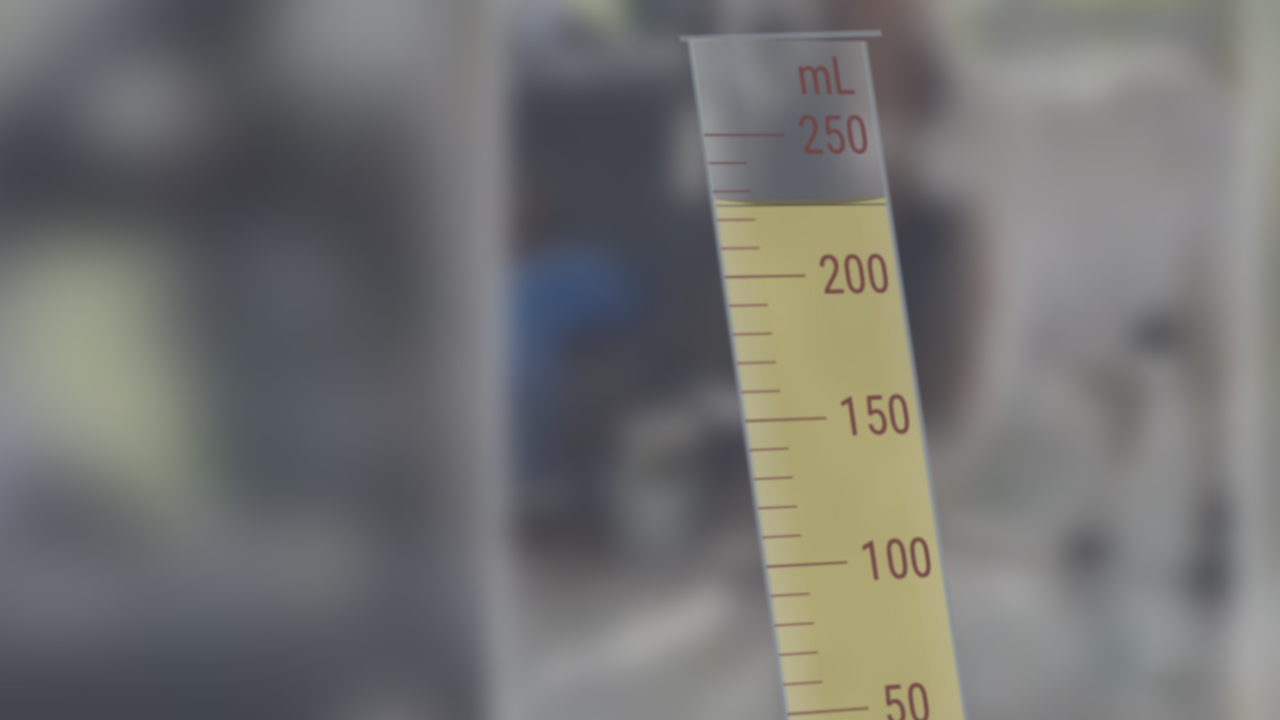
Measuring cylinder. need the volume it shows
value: 225 mL
